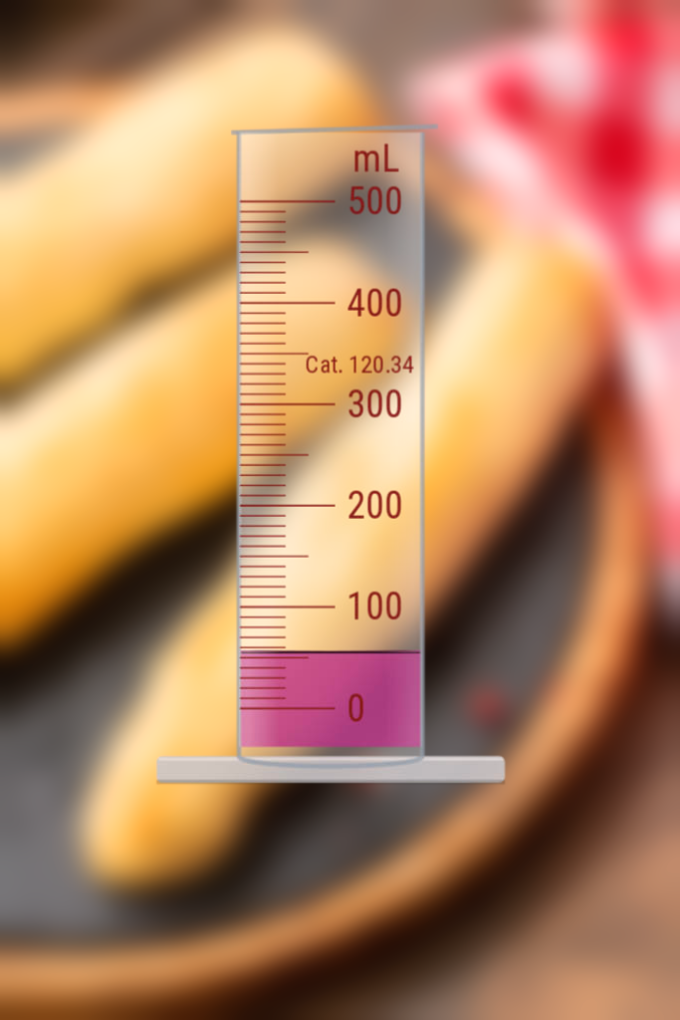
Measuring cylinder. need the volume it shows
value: 55 mL
